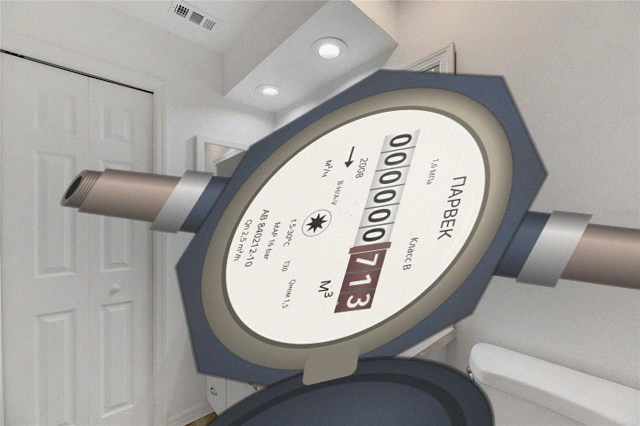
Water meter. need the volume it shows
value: 0.713 m³
